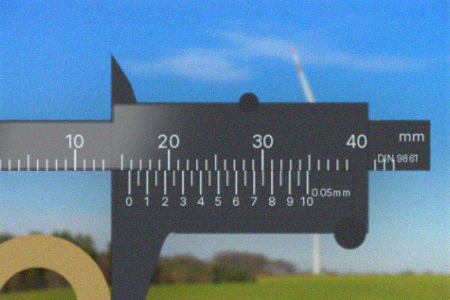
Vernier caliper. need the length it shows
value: 15.8 mm
